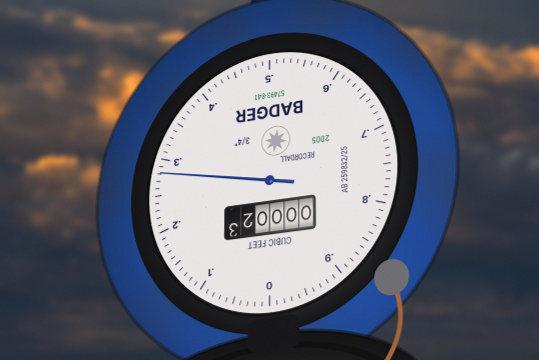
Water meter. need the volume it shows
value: 23.28 ft³
